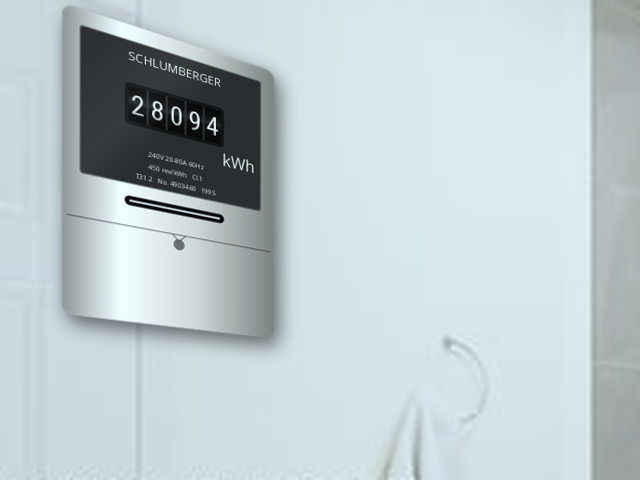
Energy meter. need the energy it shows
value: 28094 kWh
